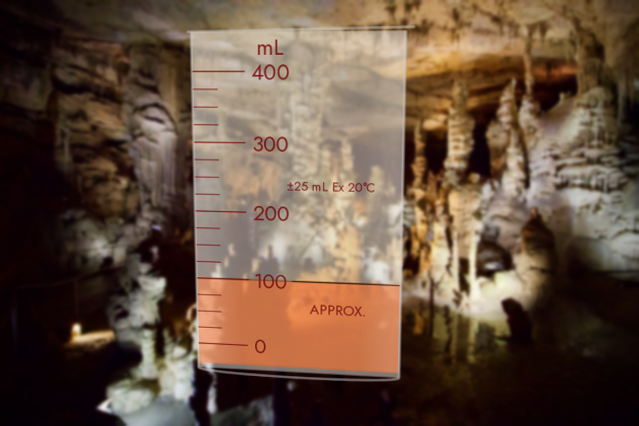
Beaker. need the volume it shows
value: 100 mL
